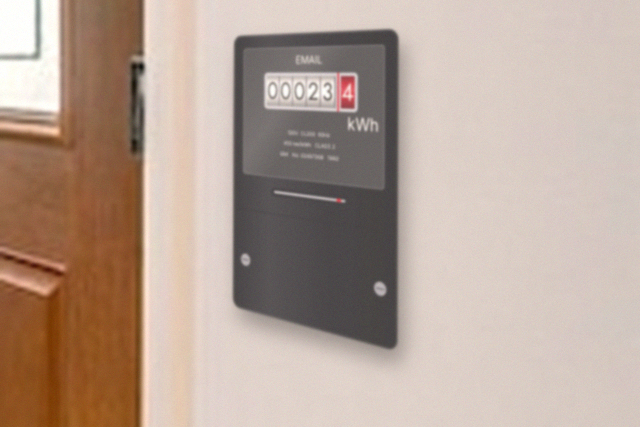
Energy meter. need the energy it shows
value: 23.4 kWh
